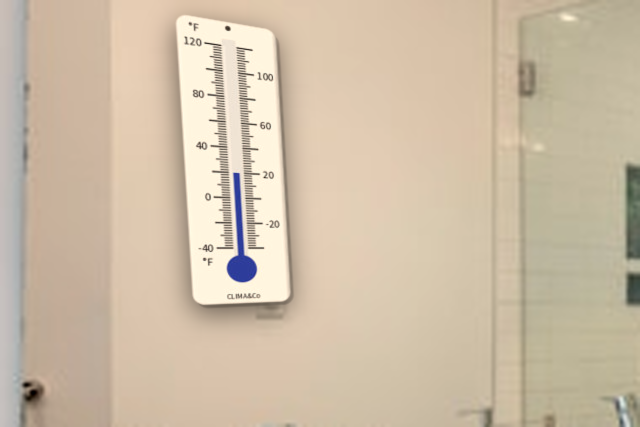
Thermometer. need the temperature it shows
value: 20 °F
